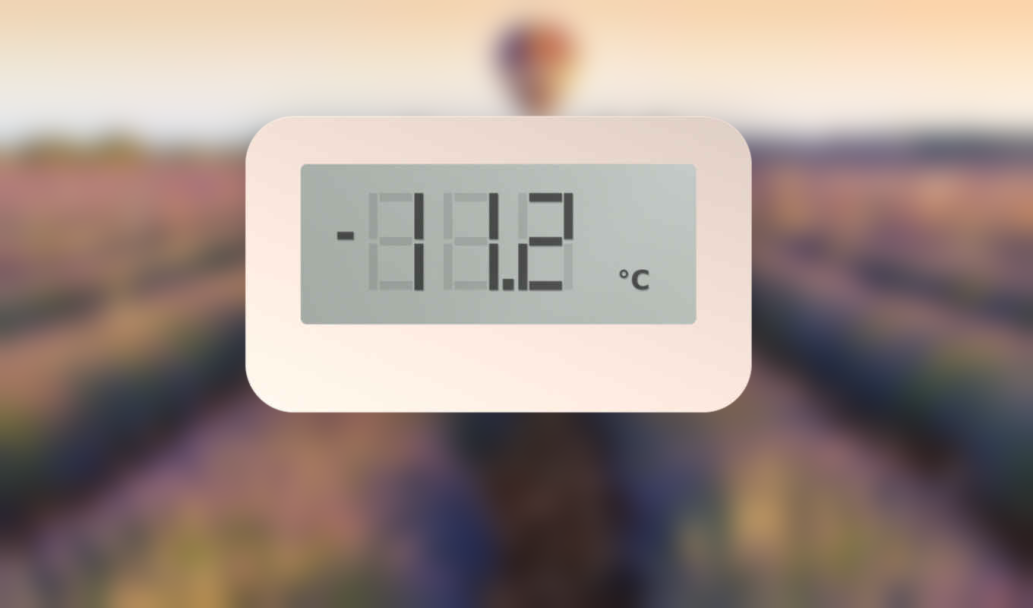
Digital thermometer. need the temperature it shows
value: -11.2 °C
